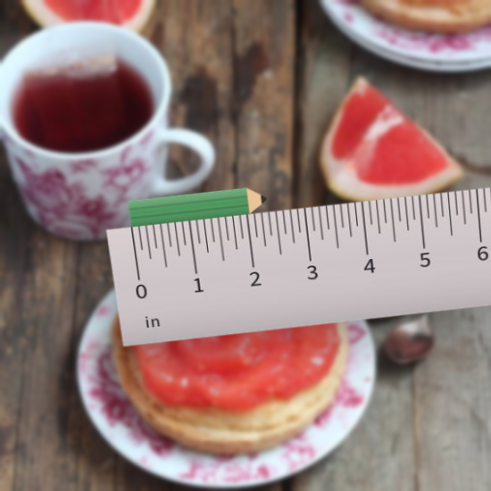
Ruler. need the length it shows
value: 2.375 in
